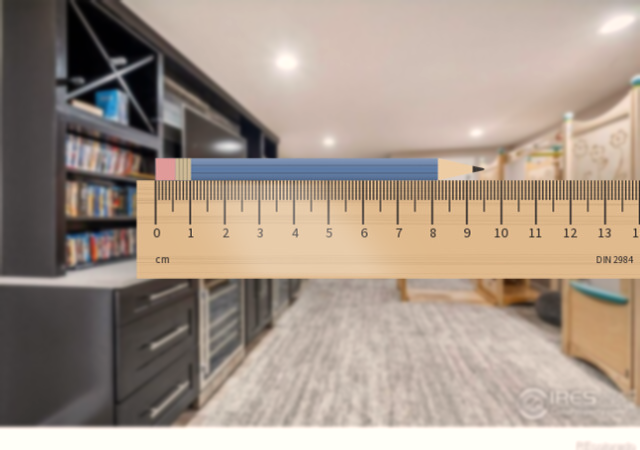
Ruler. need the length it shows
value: 9.5 cm
